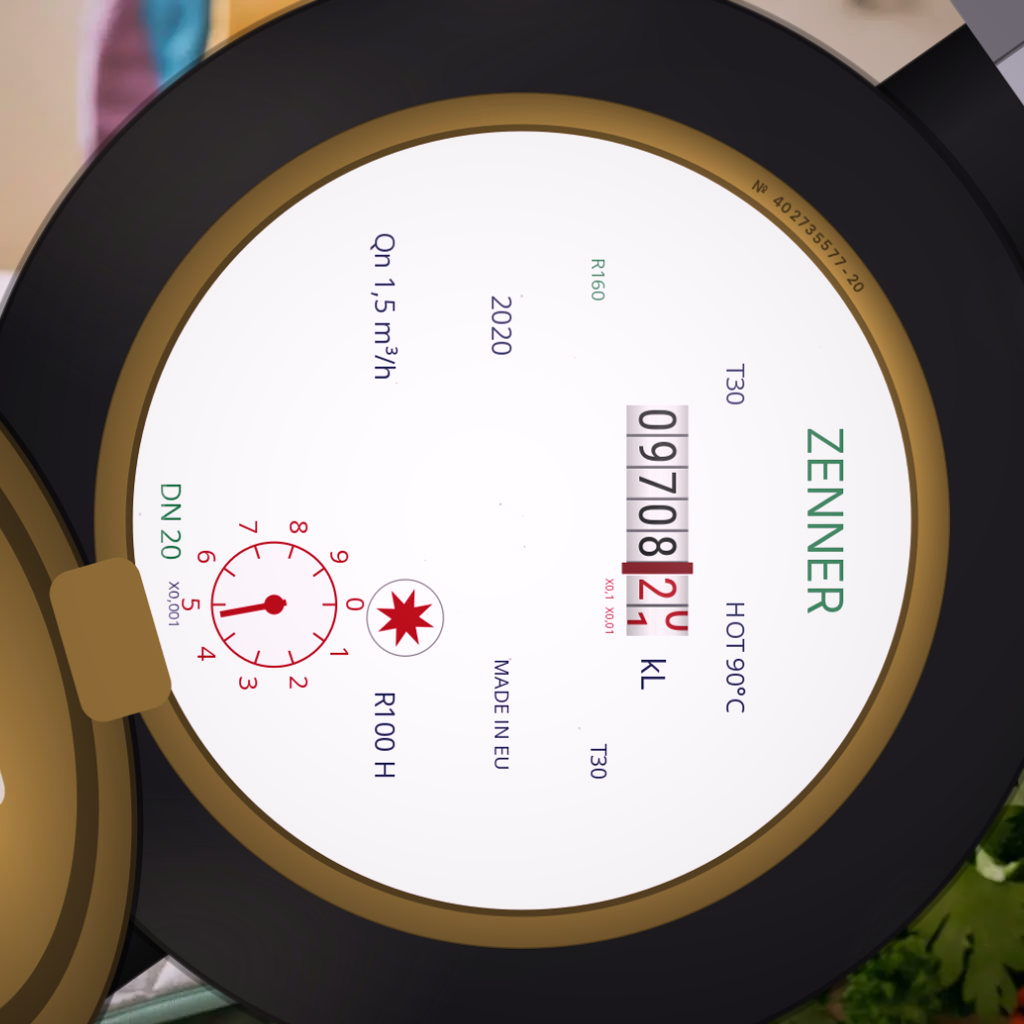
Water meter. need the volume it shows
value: 9708.204 kL
